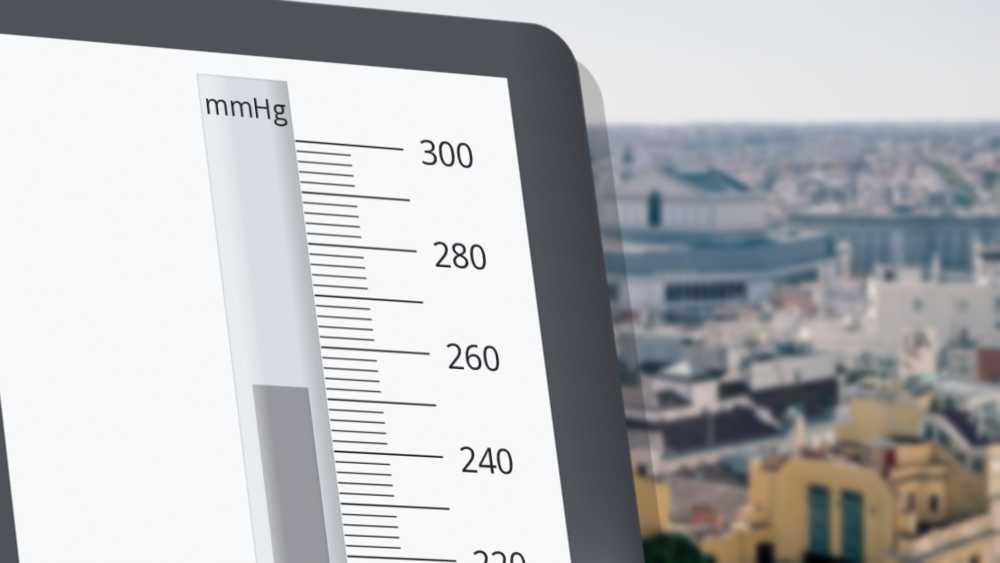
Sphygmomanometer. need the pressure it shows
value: 252 mmHg
